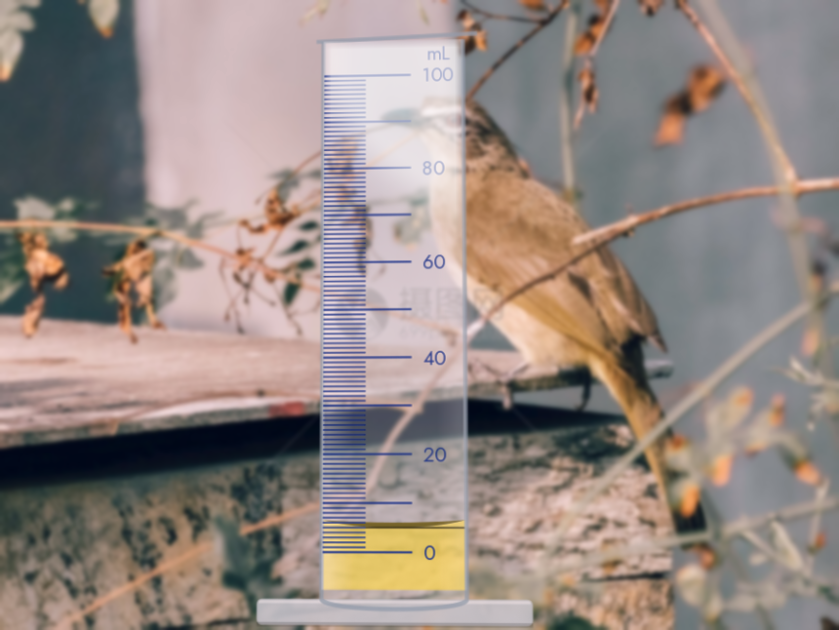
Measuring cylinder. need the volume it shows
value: 5 mL
